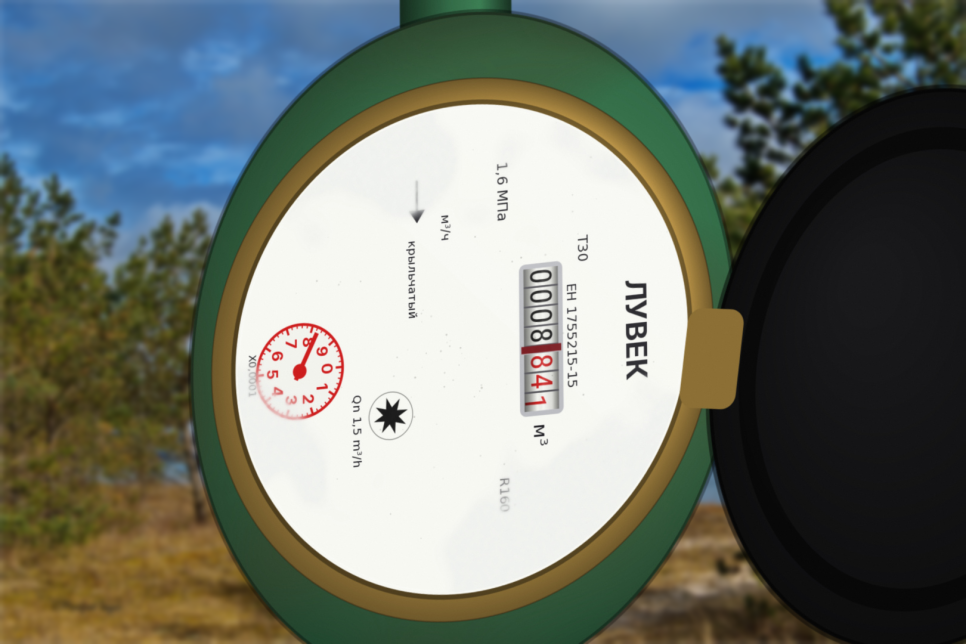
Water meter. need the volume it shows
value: 8.8408 m³
